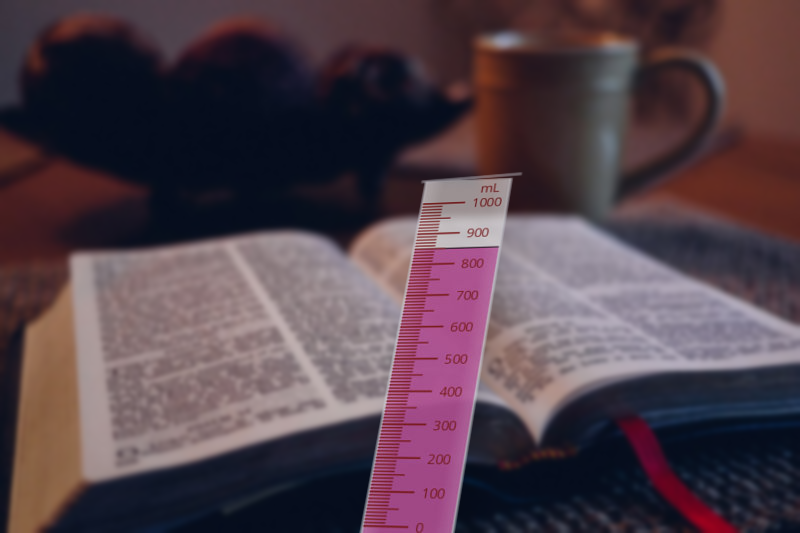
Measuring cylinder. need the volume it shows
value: 850 mL
